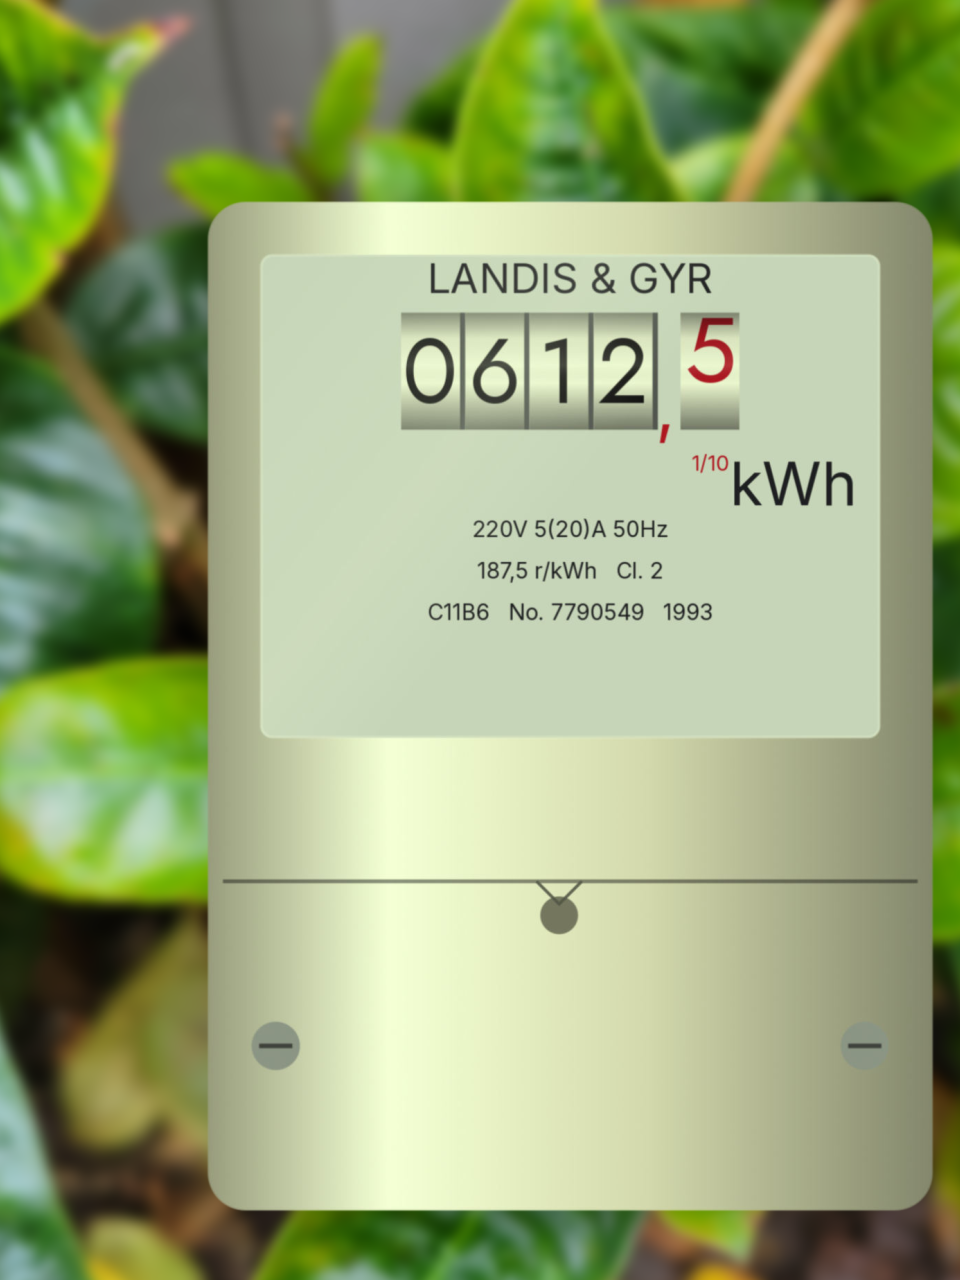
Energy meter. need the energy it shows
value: 612.5 kWh
